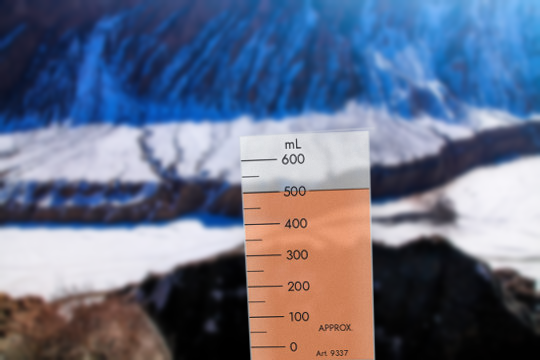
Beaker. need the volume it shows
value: 500 mL
